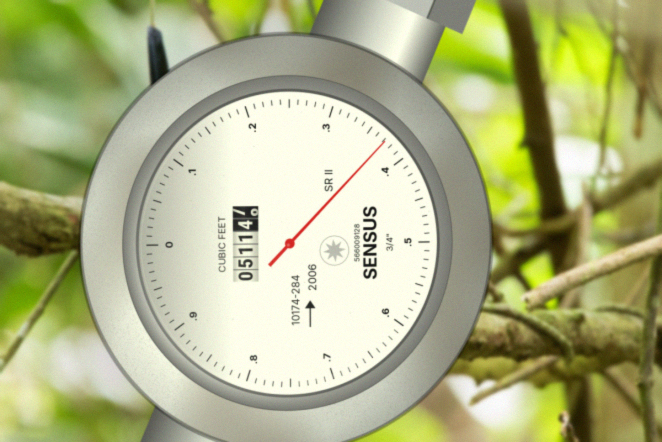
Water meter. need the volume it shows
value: 51147.37 ft³
